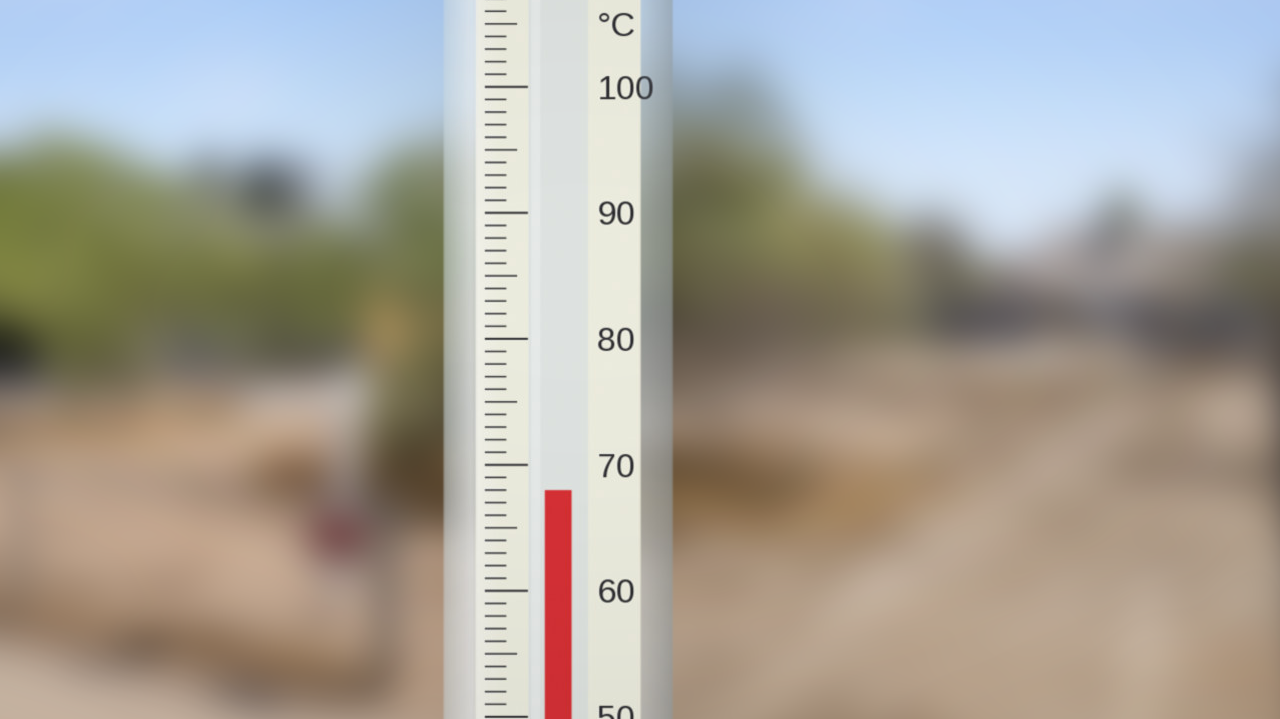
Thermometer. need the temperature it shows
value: 68 °C
